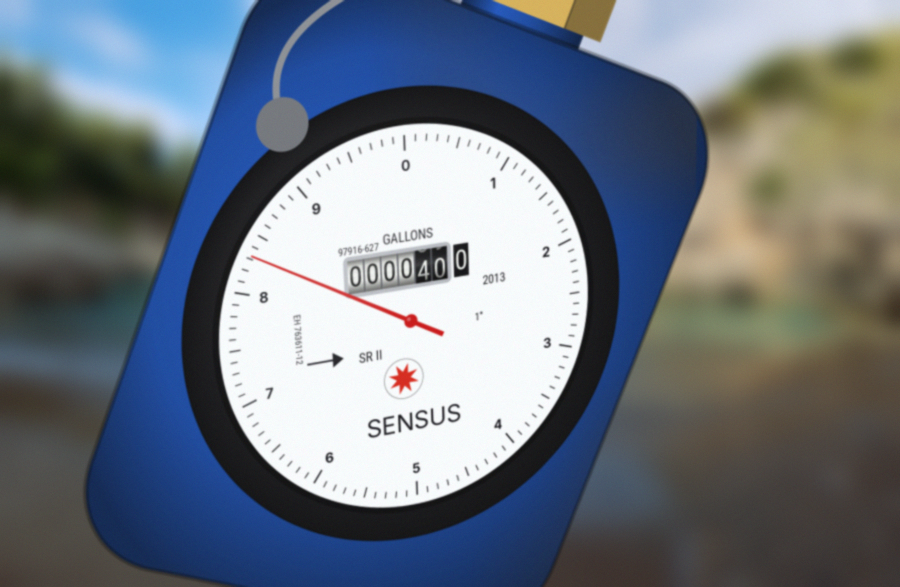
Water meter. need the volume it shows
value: 398.3 gal
